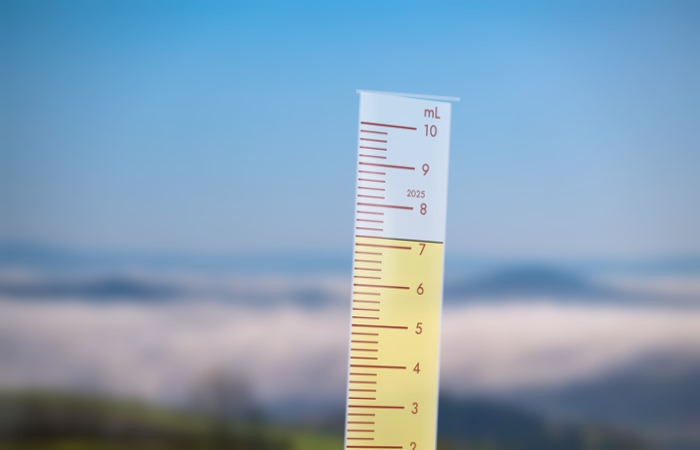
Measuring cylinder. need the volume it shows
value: 7.2 mL
